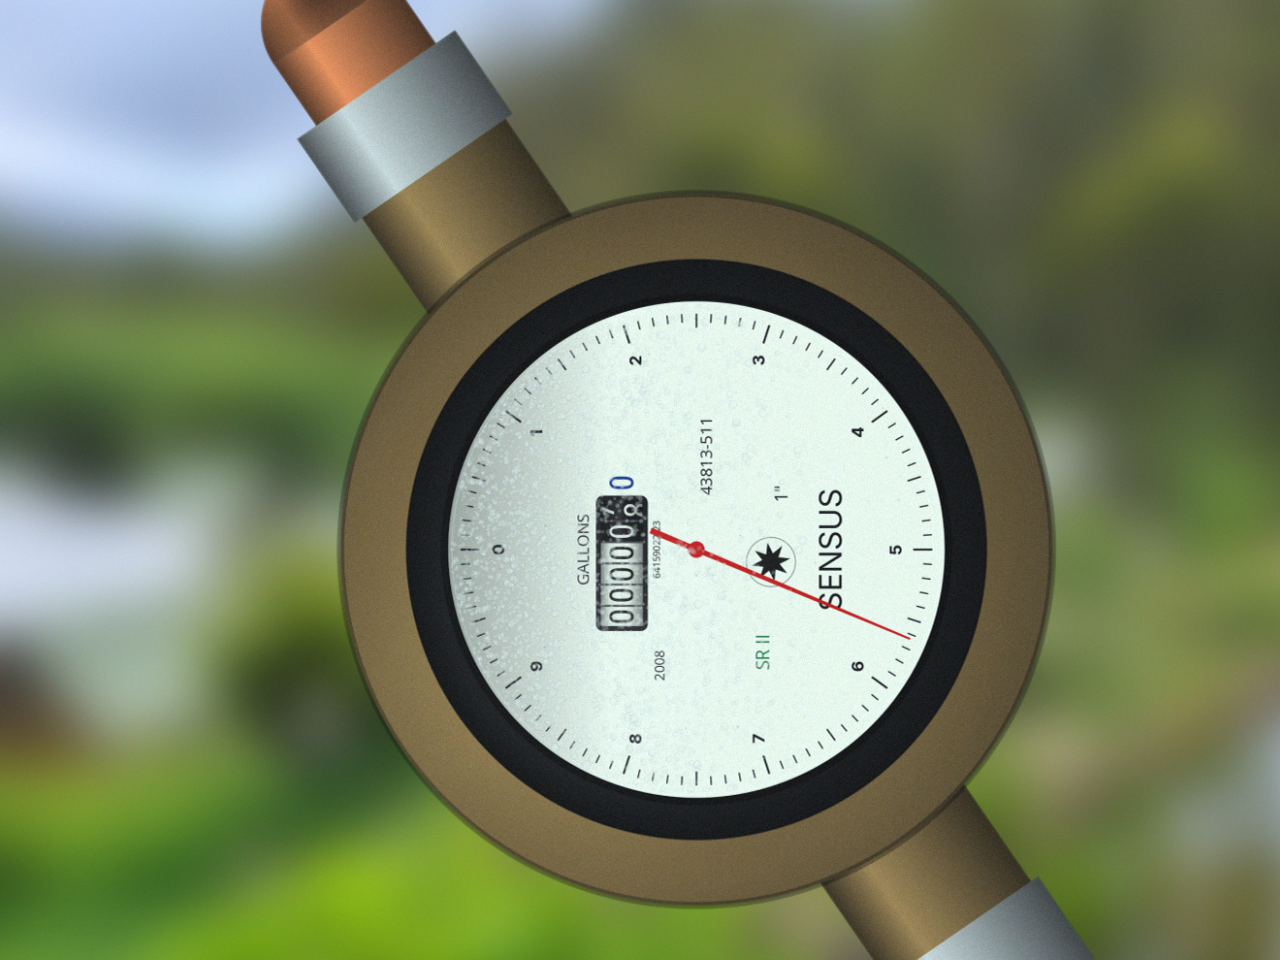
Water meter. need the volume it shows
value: 75.6 gal
